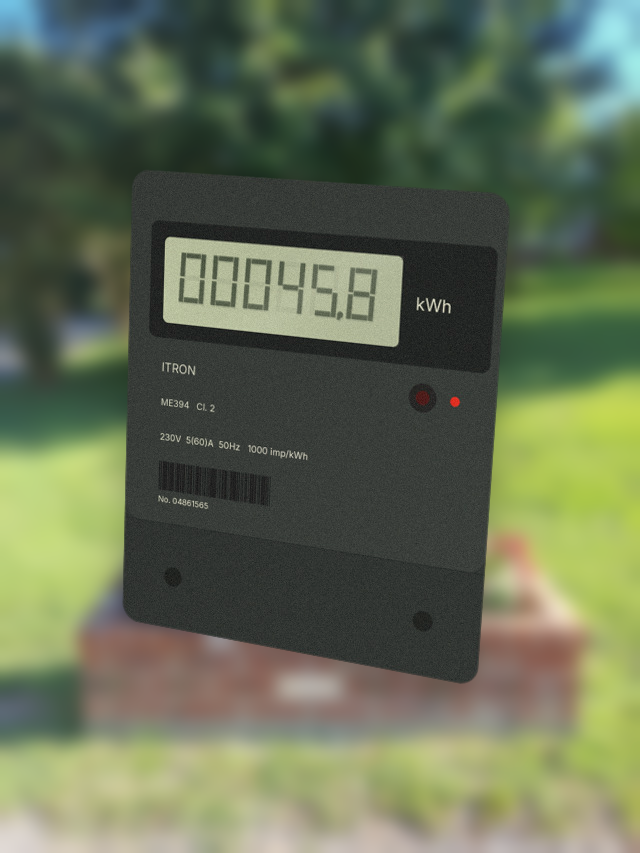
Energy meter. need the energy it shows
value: 45.8 kWh
